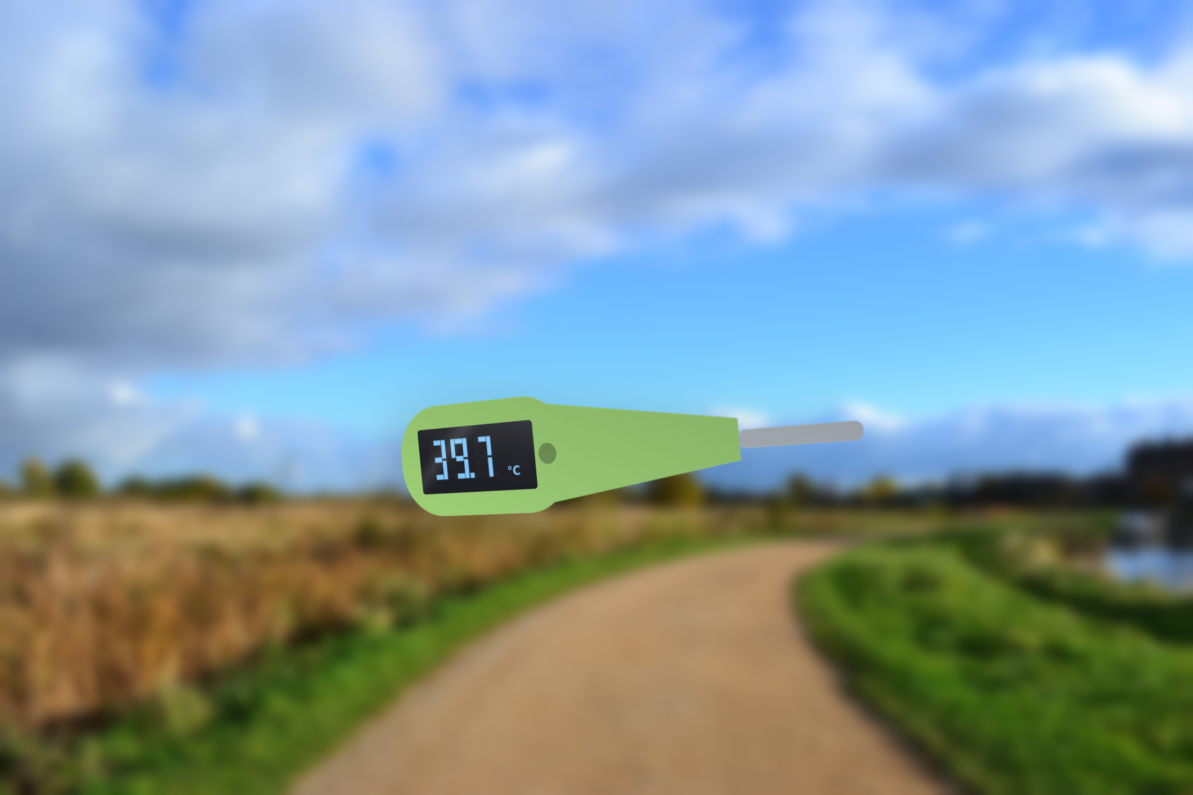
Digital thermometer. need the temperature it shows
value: 39.7 °C
